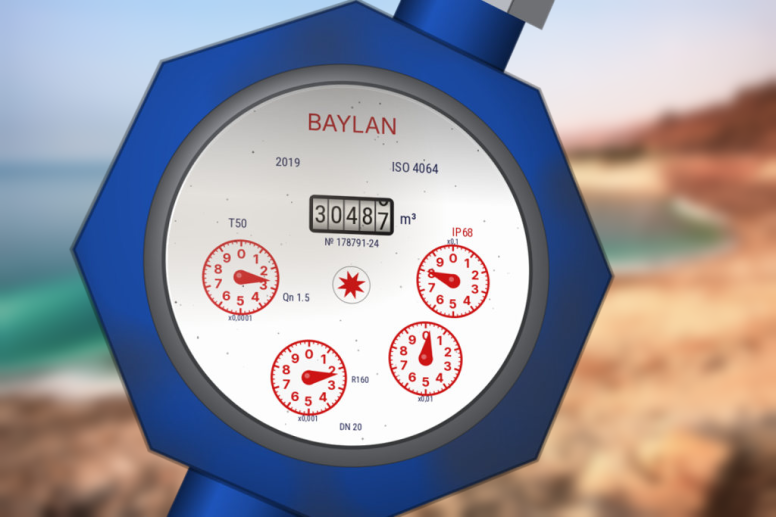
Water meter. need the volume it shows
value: 30486.8022 m³
